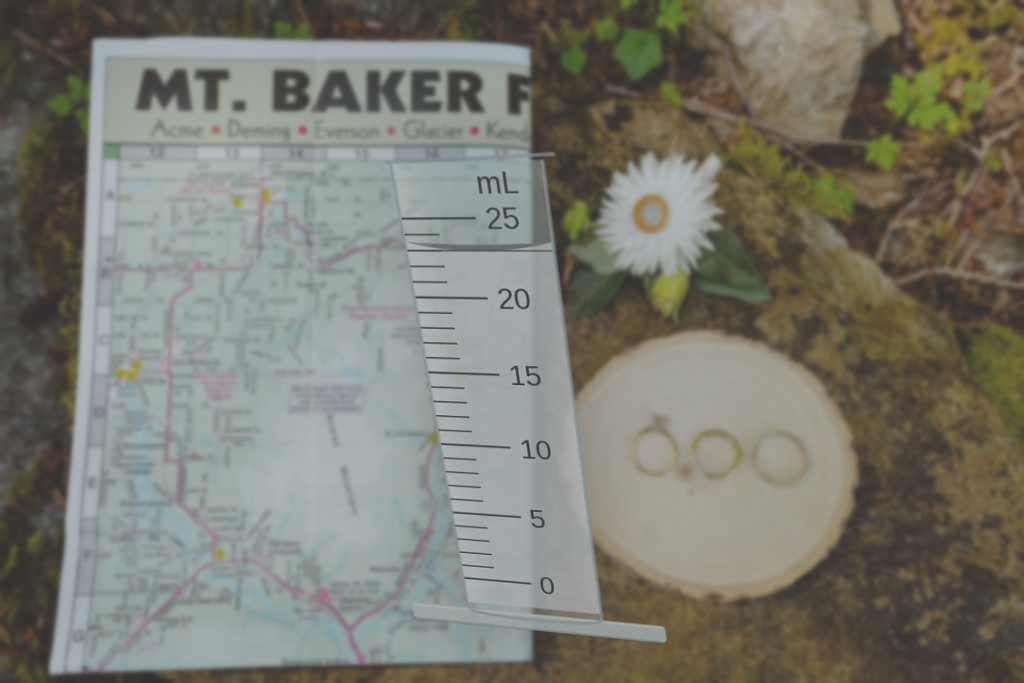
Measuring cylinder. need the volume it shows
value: 23 mL
